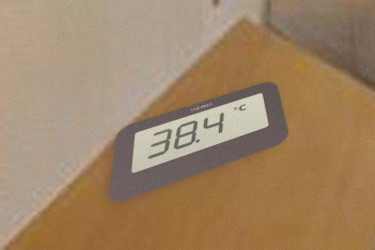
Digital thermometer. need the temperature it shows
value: 38.4 °C
